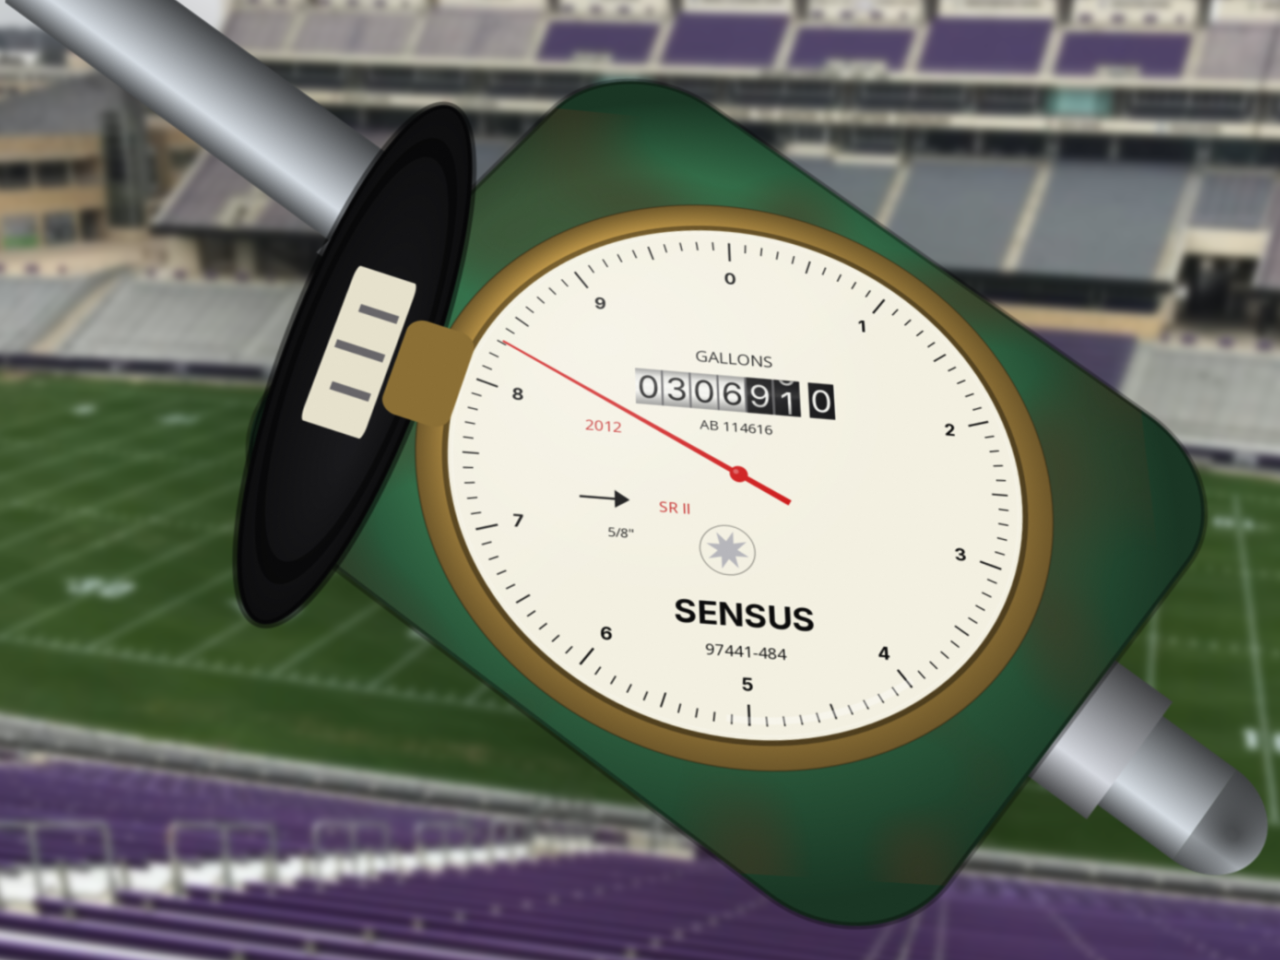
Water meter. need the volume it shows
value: 306908.3 gal
